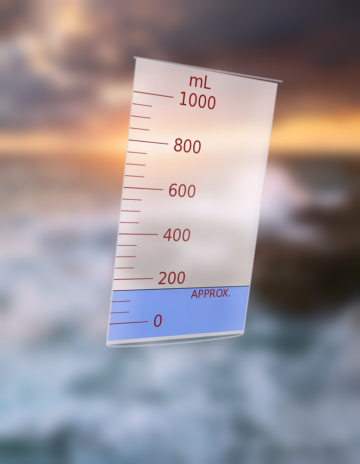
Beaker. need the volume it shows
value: 150 mL
